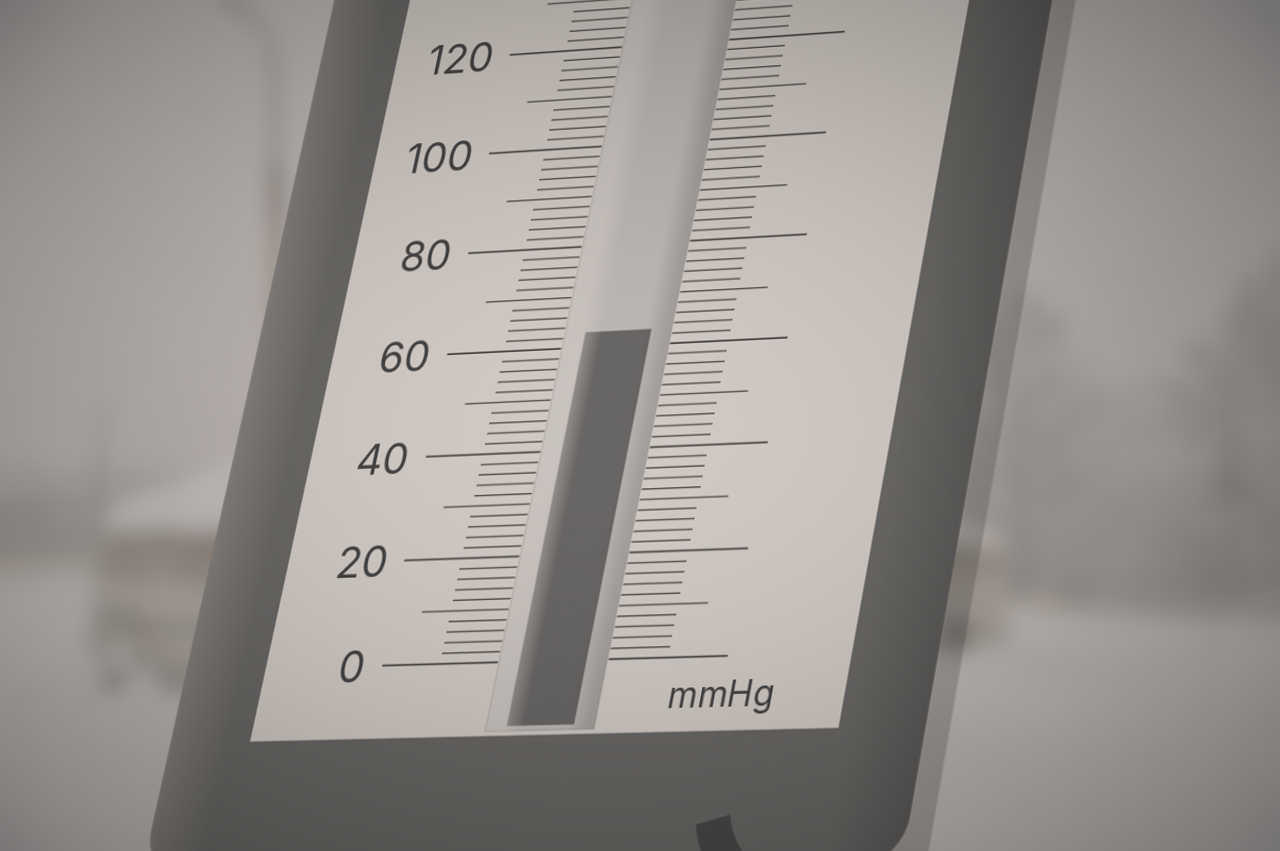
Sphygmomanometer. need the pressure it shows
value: 63 mmHg
